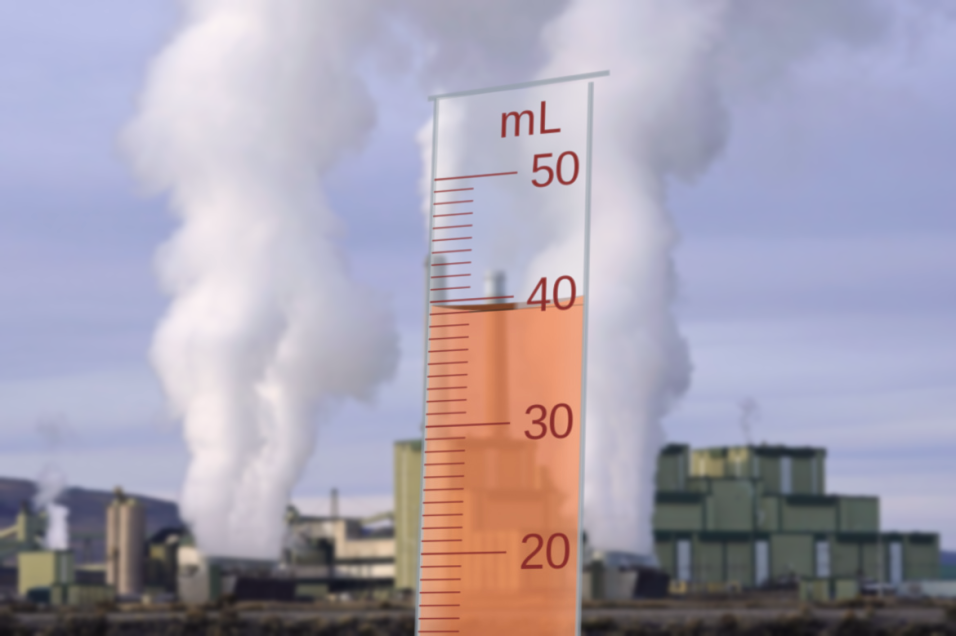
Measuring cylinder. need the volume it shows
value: 39 mL
